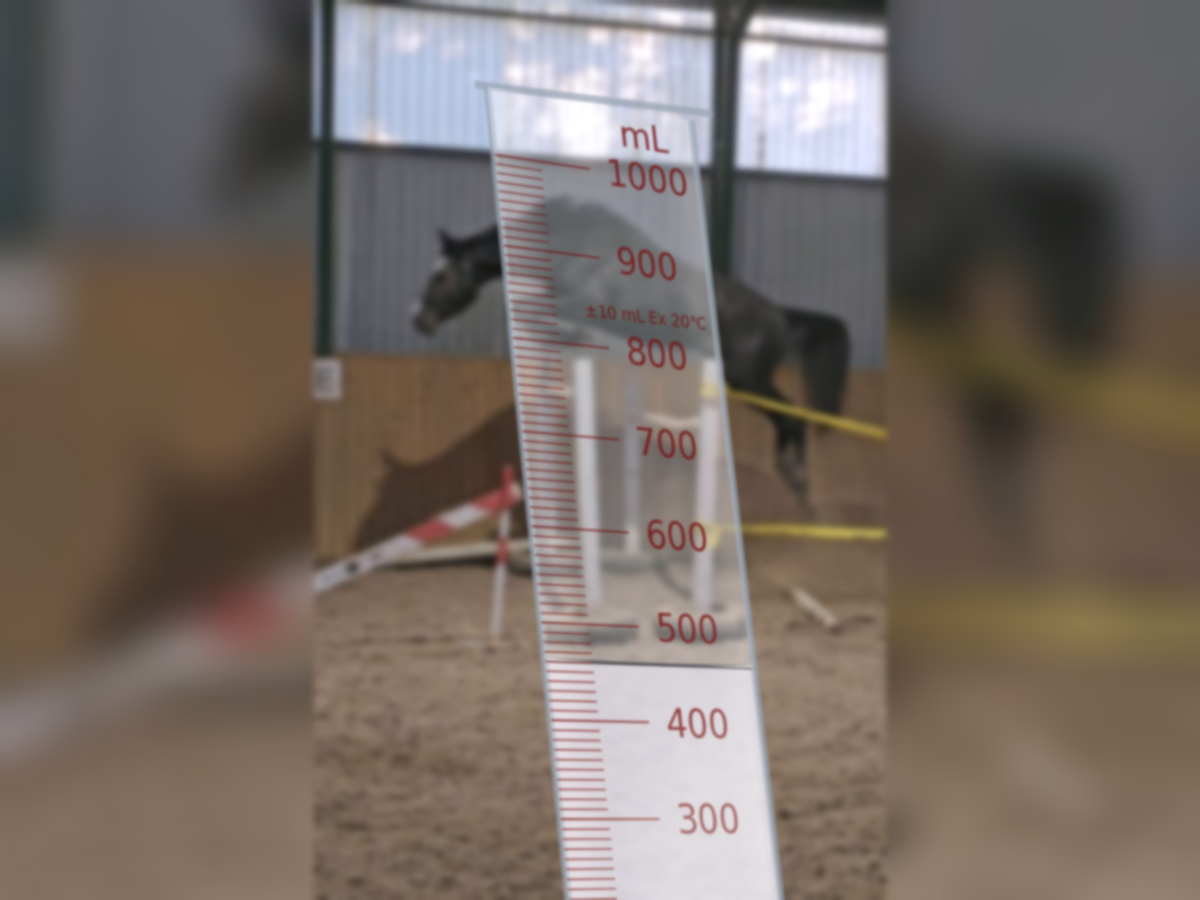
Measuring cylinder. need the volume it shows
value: 460 mL
